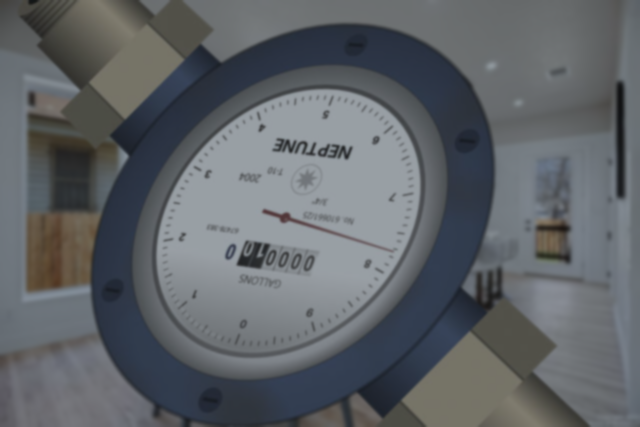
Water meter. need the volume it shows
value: 97.7 gal
